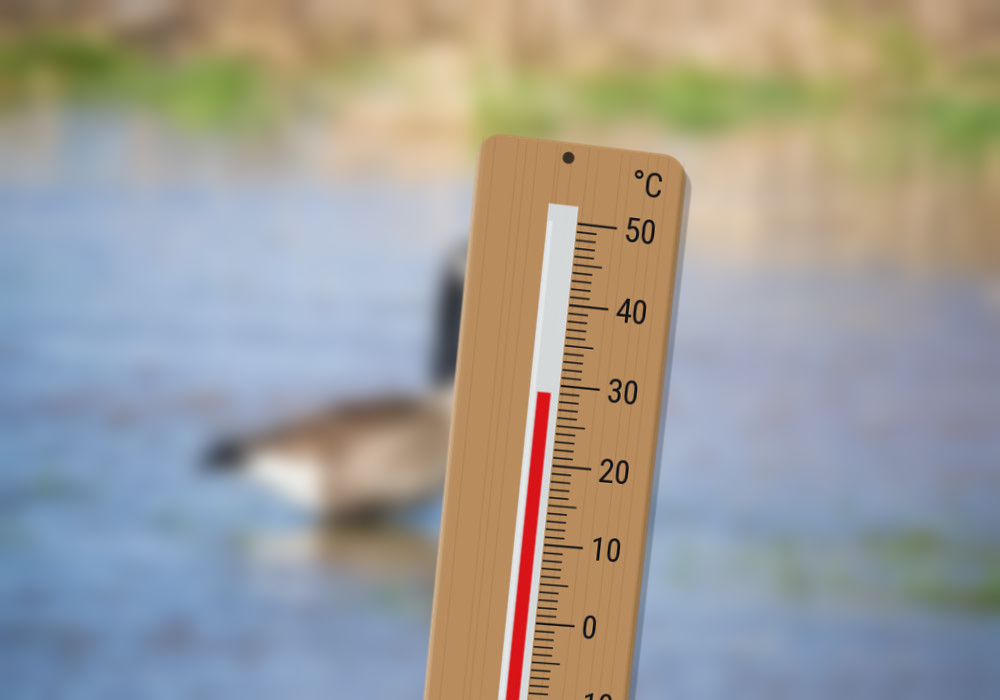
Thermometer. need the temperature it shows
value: 29 °C
